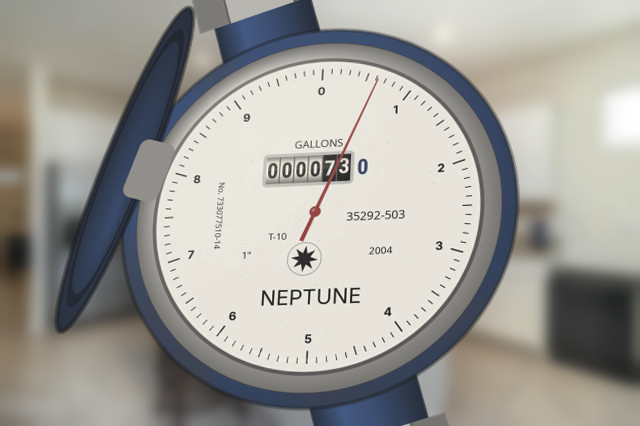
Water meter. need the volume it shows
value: 730.6 gal
